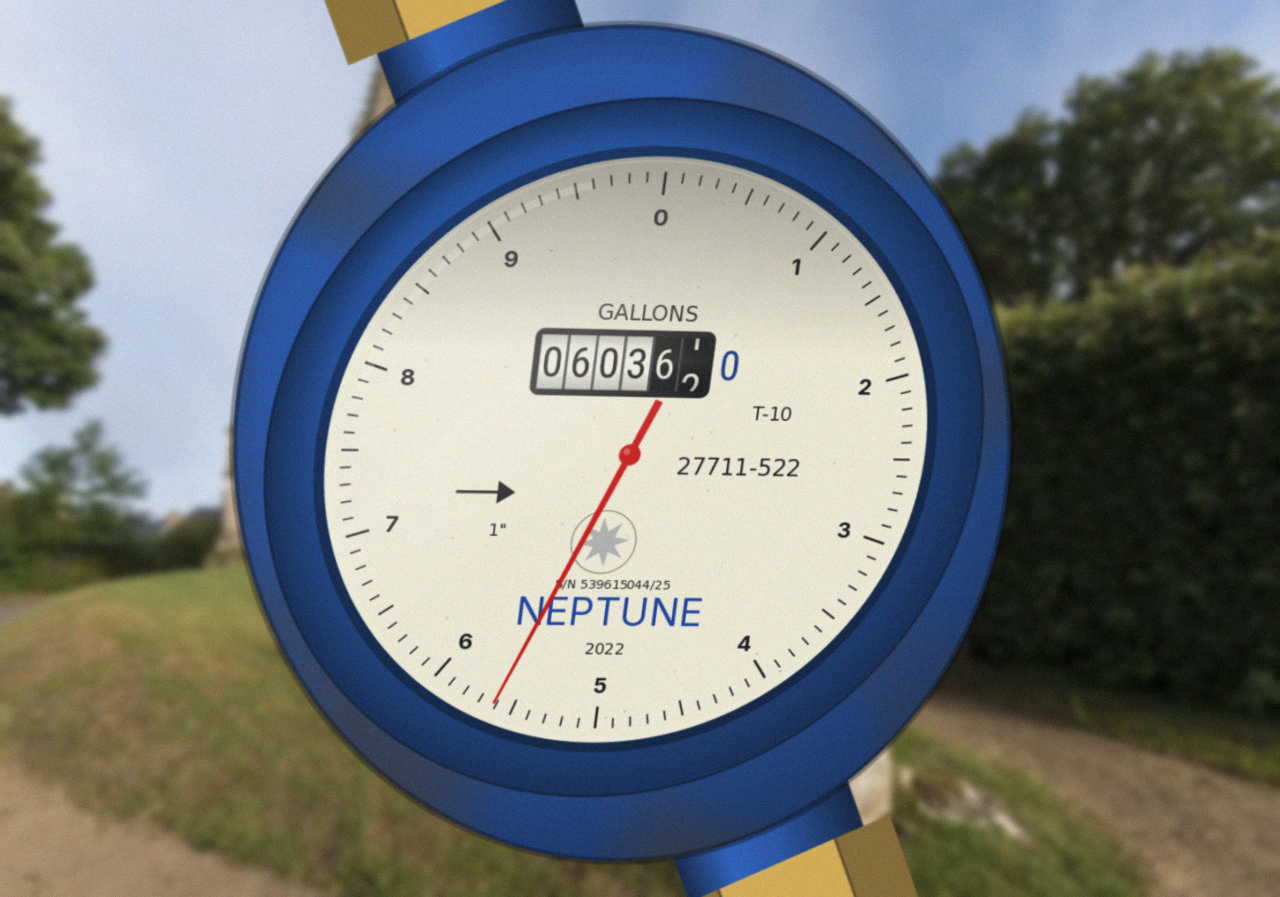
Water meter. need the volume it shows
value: 603615.6 gal
